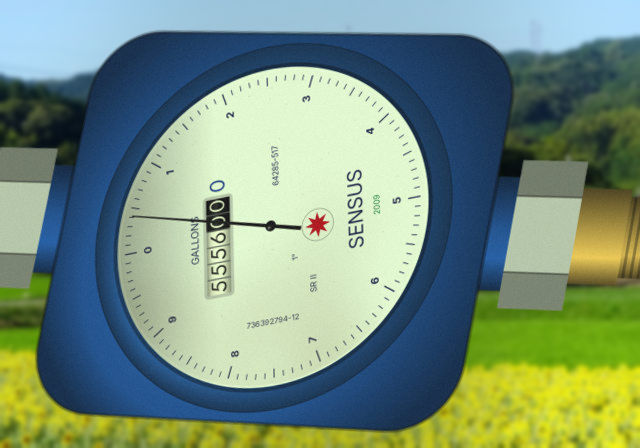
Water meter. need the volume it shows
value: 5556000.4 gal
